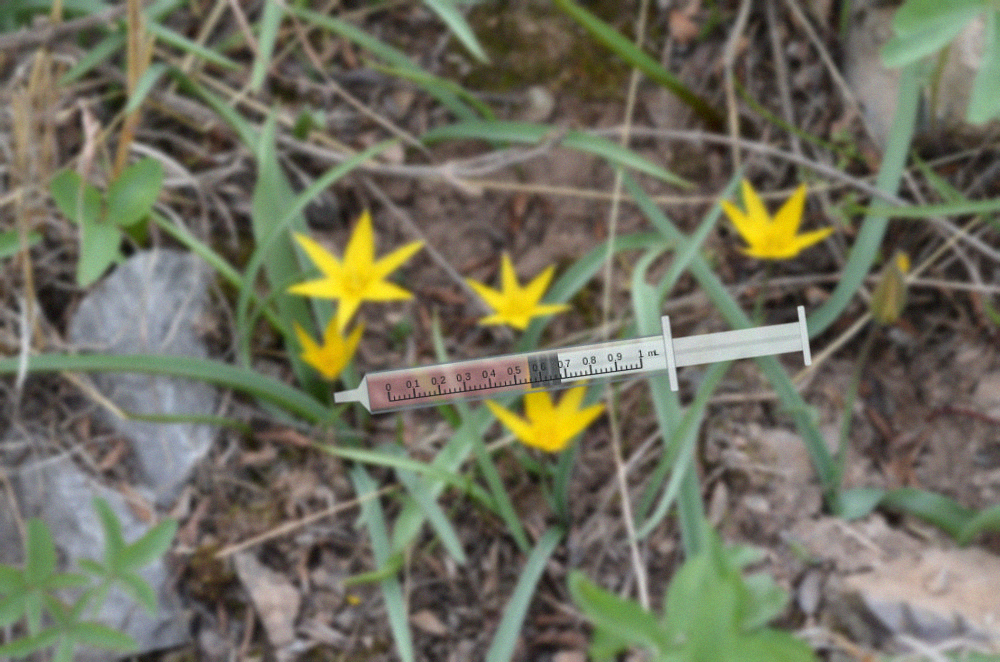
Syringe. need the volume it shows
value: 0.56 mL
